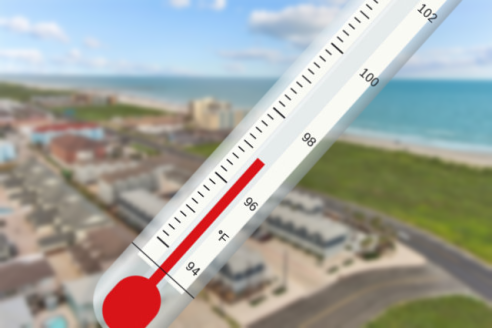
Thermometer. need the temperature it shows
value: 96.9 °F
